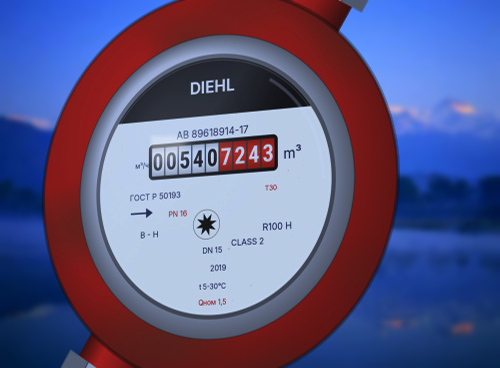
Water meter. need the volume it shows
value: 540.7243 m³
